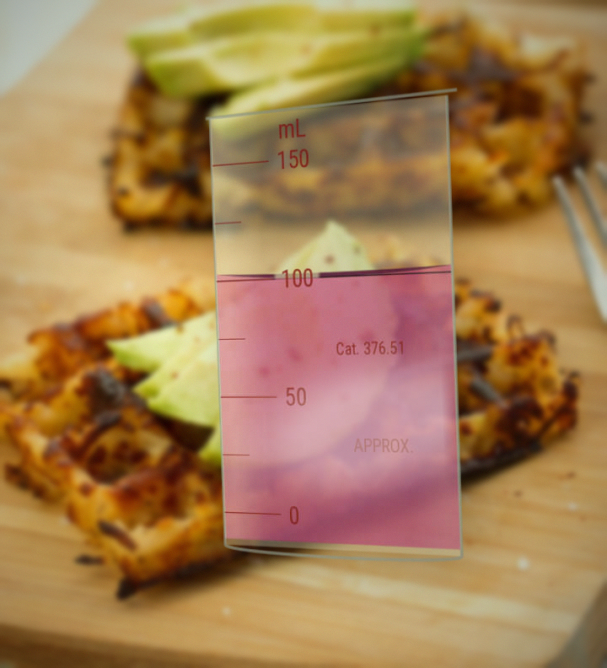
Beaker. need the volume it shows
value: 100 mL
